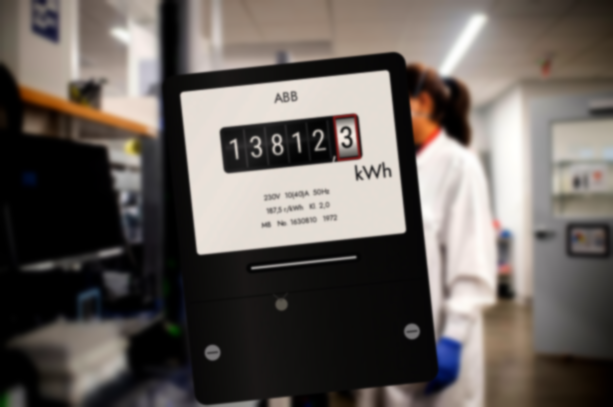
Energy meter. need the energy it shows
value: 13812.3 kWh
